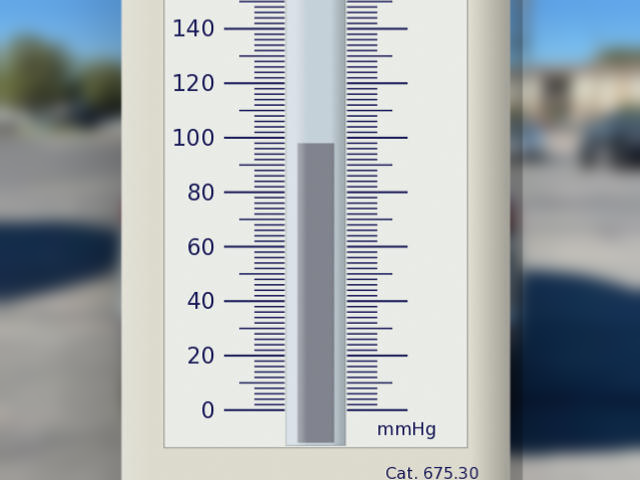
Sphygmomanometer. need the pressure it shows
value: 98 mmHg
